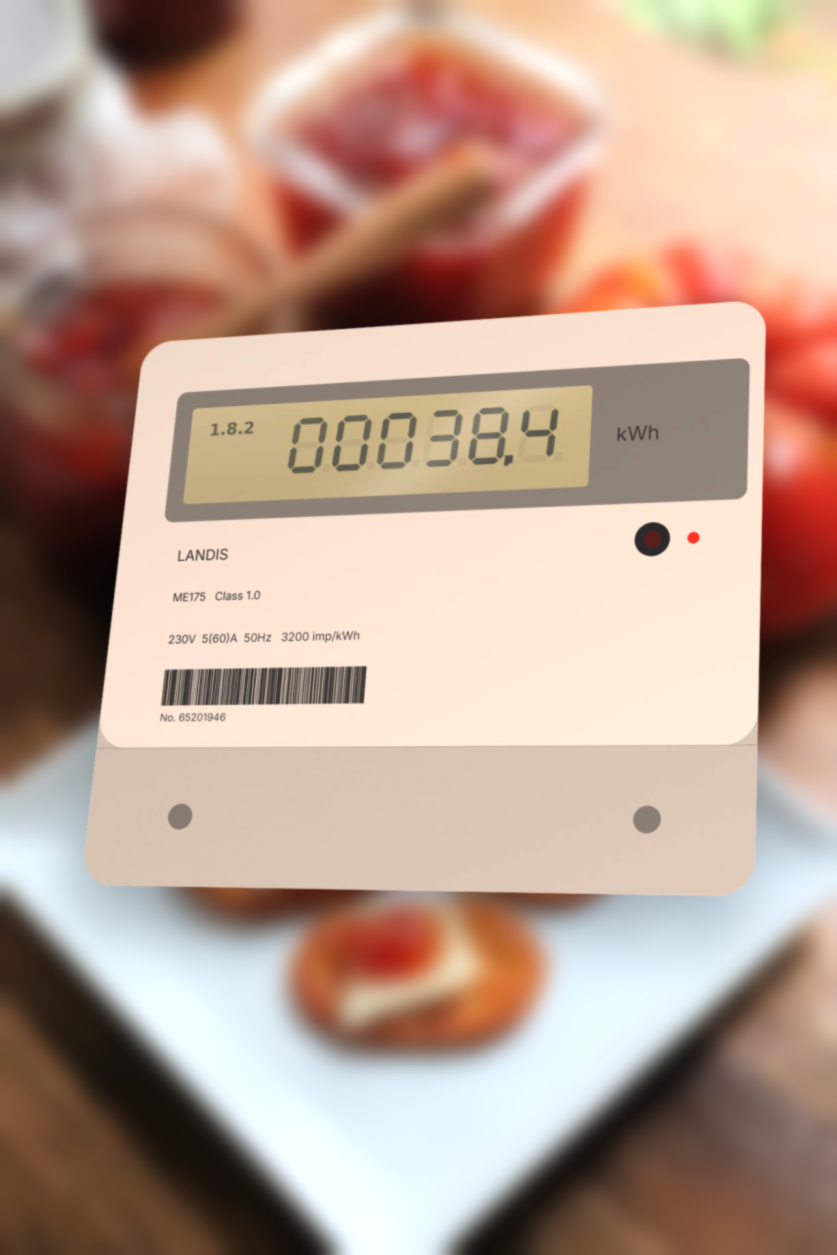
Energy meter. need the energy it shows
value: 38.4 kWh
